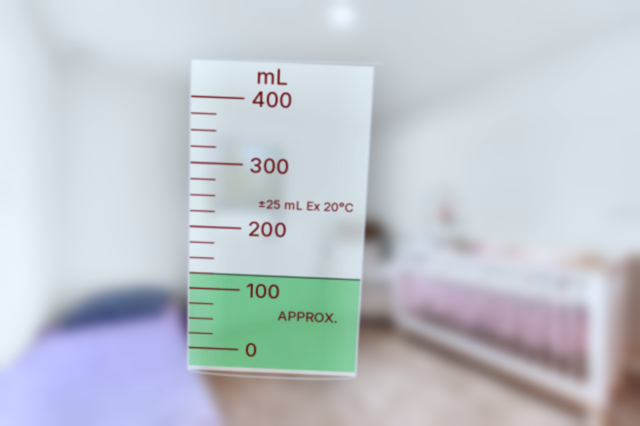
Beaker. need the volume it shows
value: 125 mL
